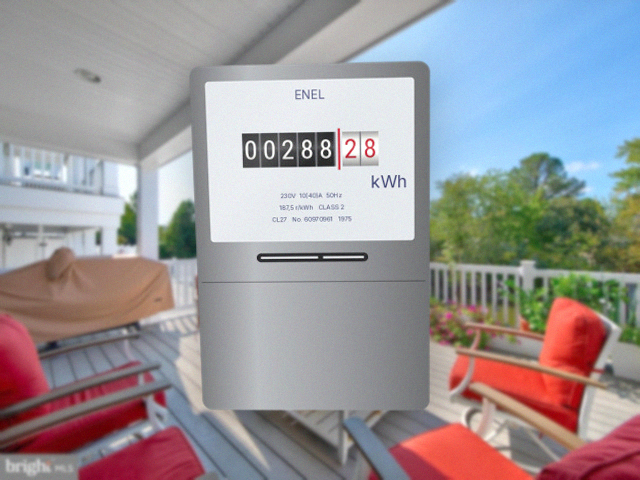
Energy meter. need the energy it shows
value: 288.28 kWh
